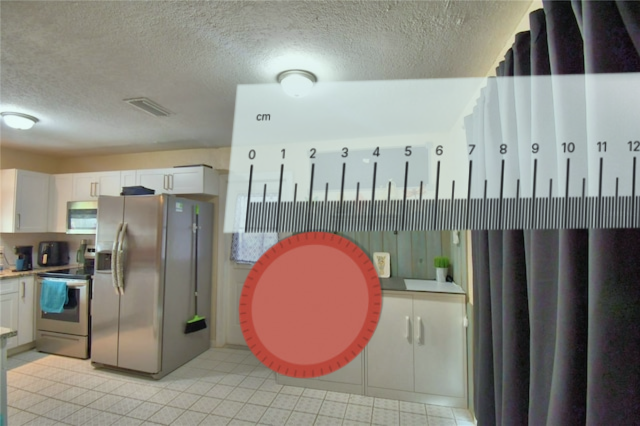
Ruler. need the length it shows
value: 4.5 cm
